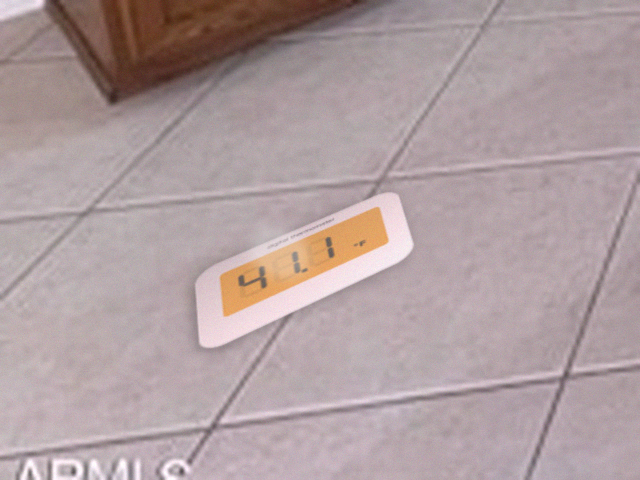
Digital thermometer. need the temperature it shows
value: 41.1 °F
